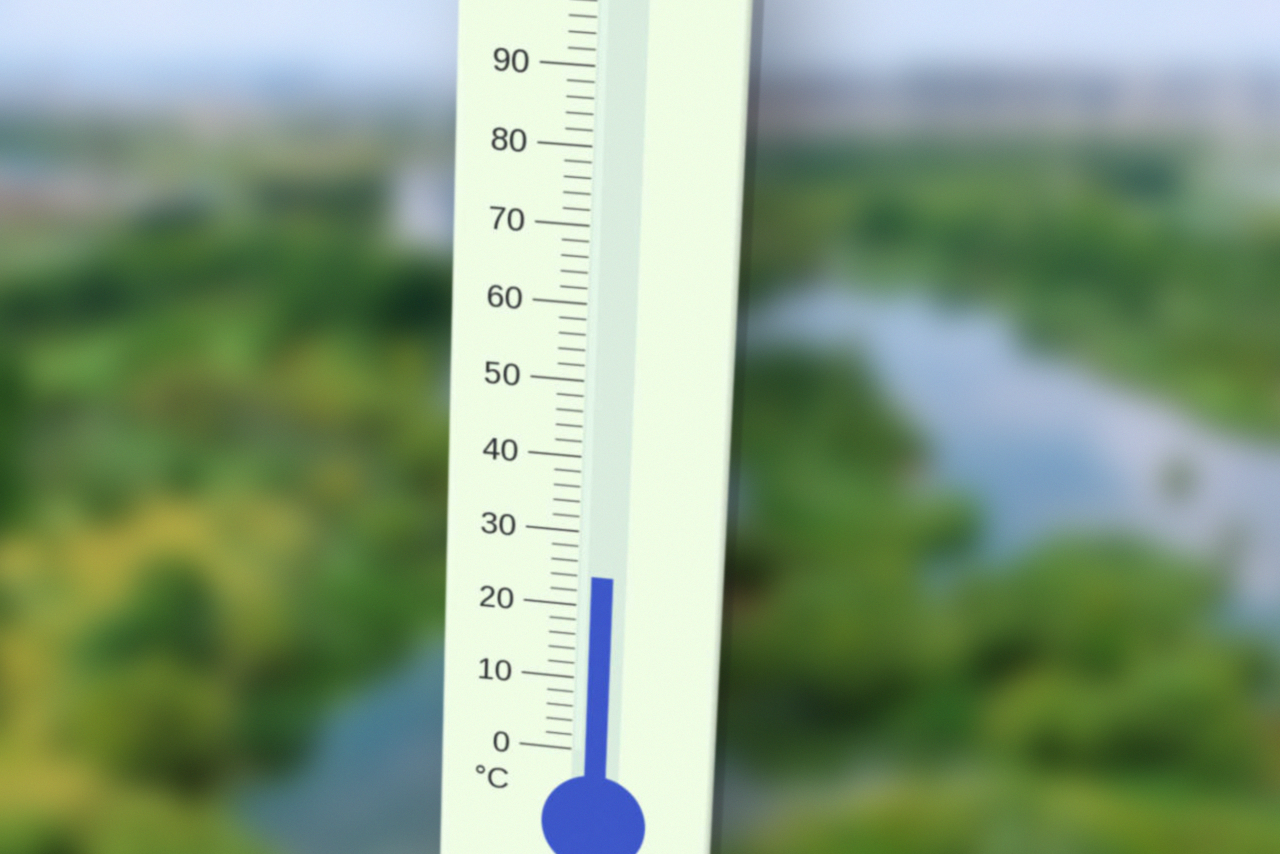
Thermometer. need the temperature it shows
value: 24 °C
